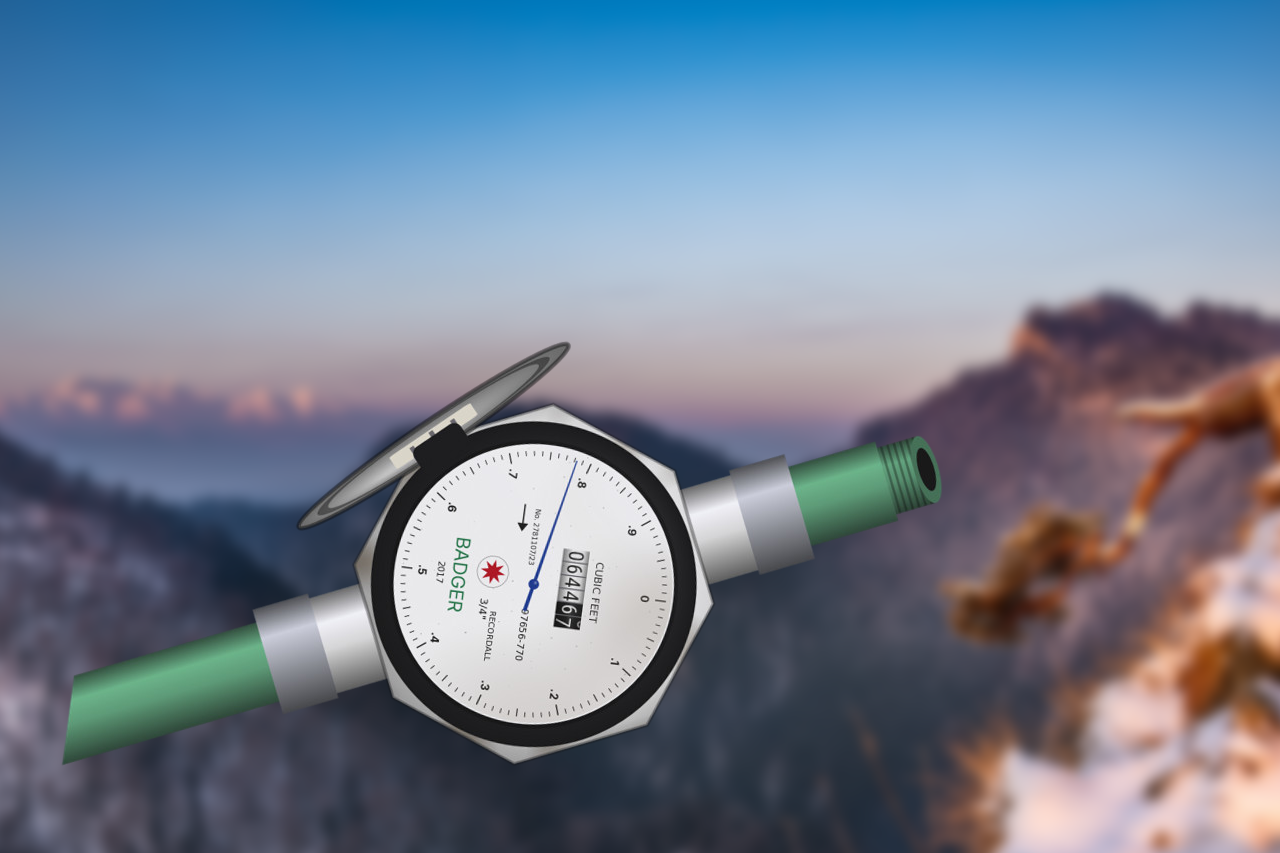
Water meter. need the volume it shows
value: 64466.78 ft³
